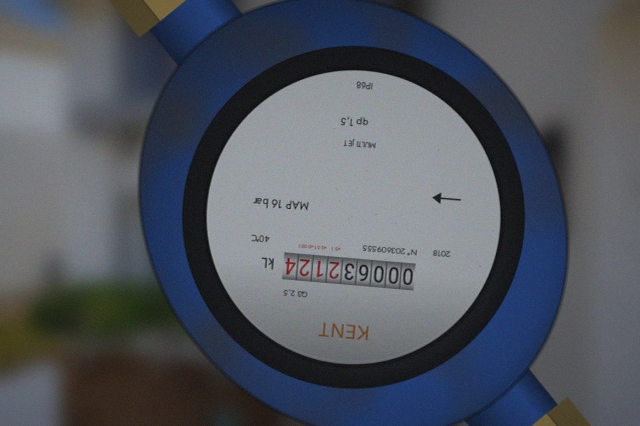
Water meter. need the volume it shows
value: 63.2124 kL
